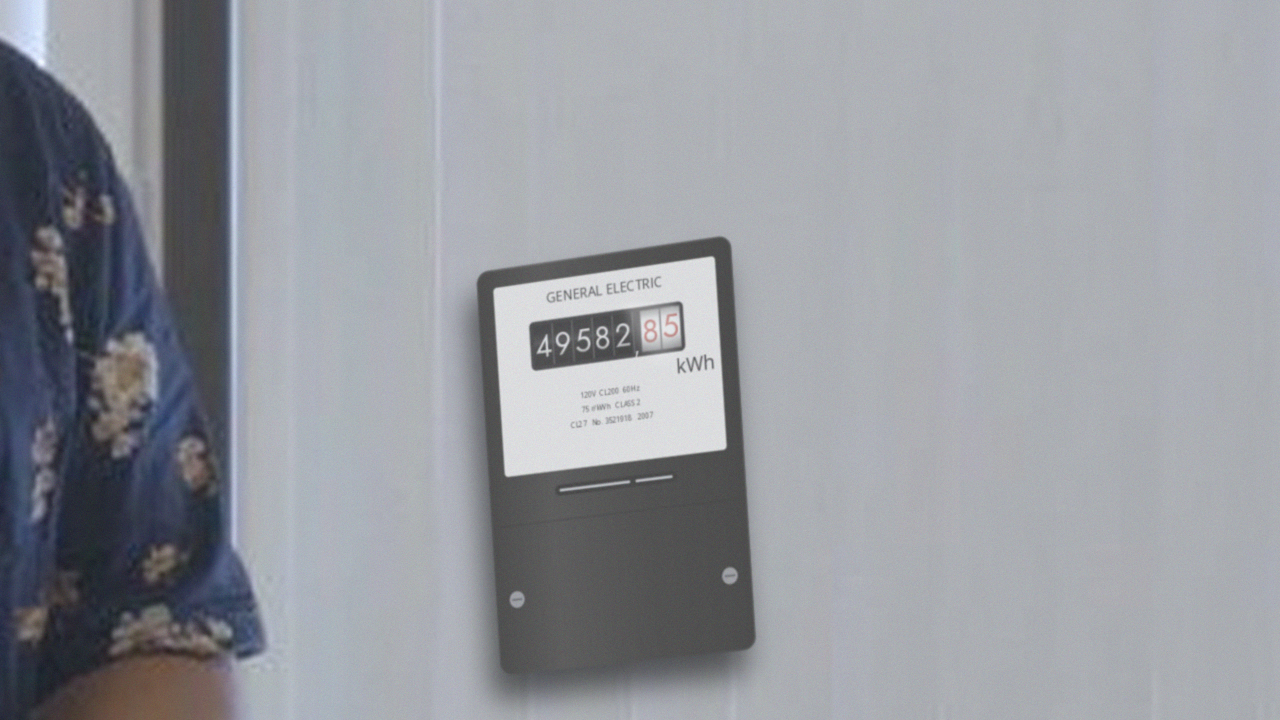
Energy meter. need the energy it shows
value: 49582.85 kWh
